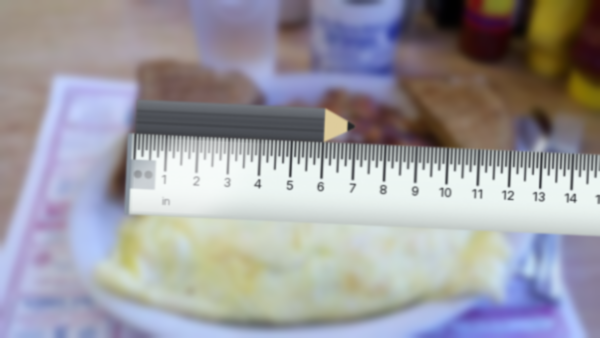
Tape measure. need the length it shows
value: 7 in
